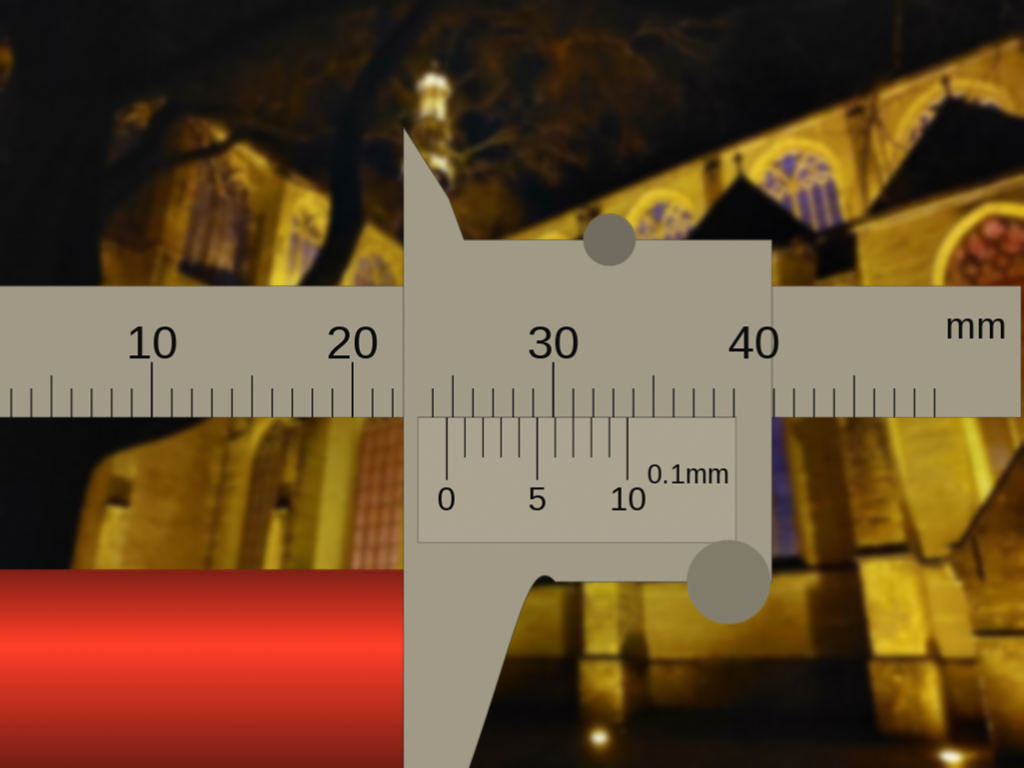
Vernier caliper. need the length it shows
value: 24.7 mm
